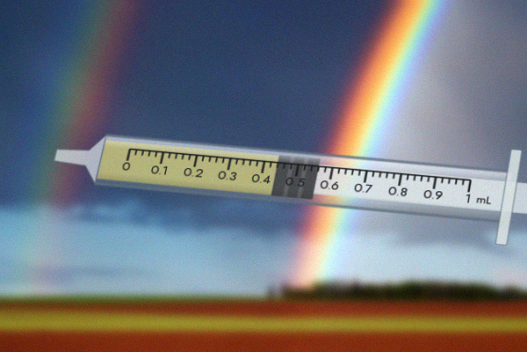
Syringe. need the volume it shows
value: 0.44 mL
